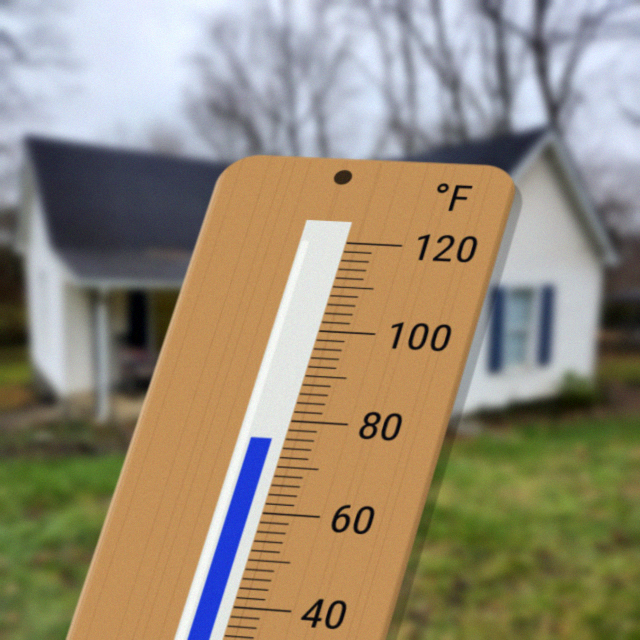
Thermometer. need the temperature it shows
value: 76 °F
